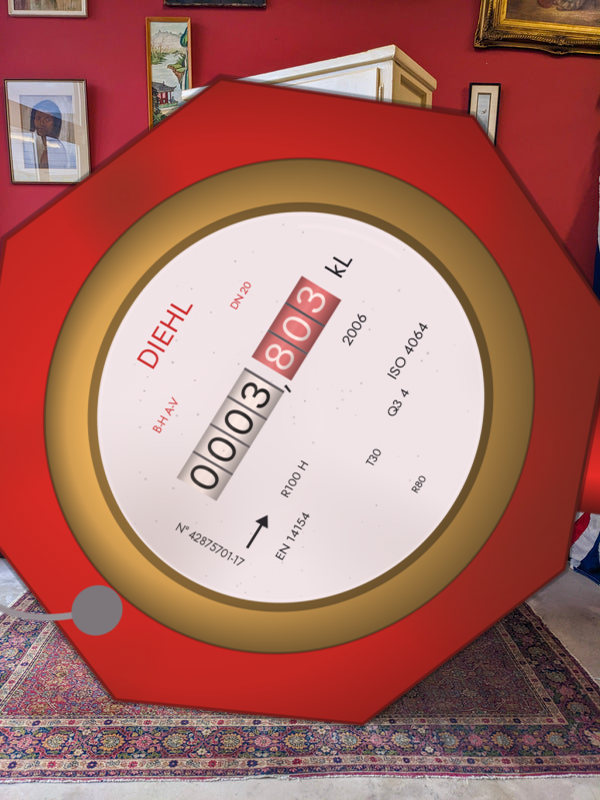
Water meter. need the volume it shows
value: 3.803 kL
